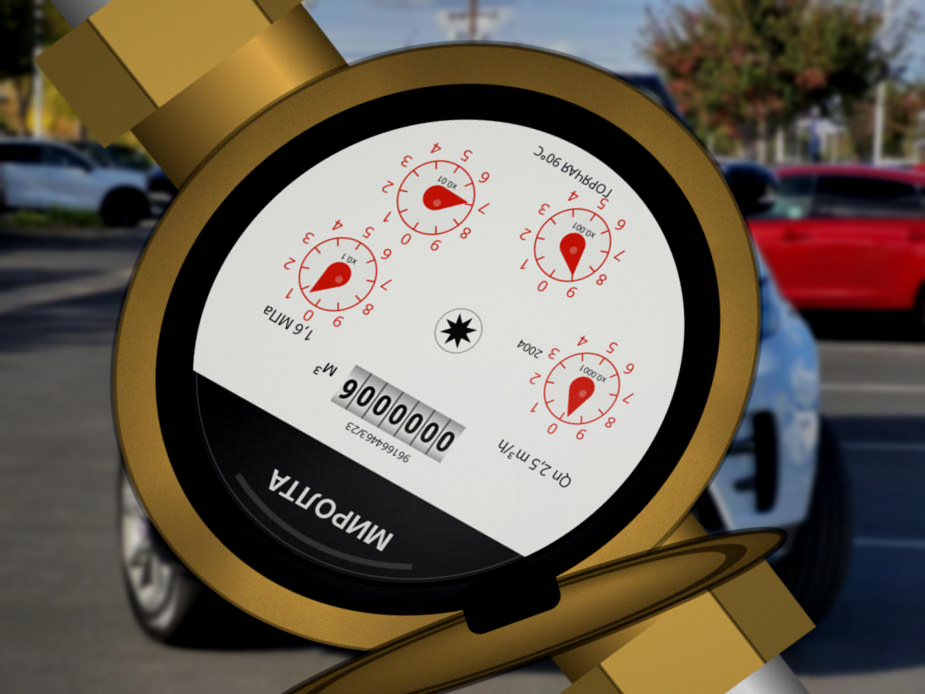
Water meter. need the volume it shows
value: 6.0689 m³
